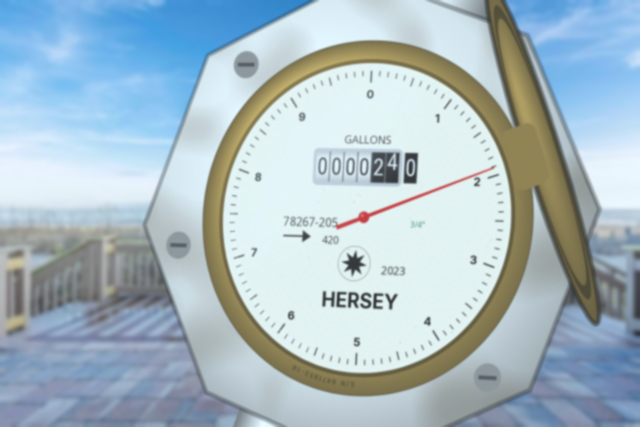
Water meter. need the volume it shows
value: 241.9 gal
